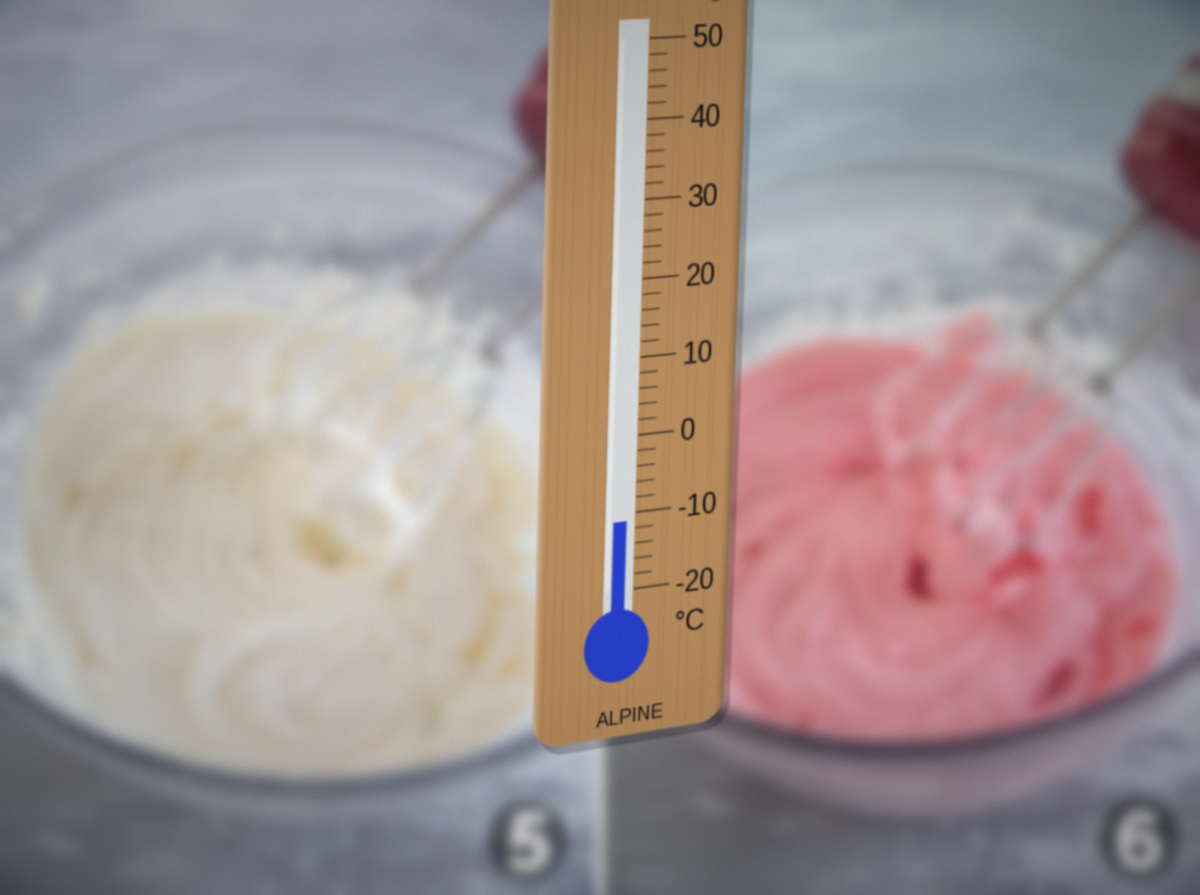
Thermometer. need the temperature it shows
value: -11 °C
